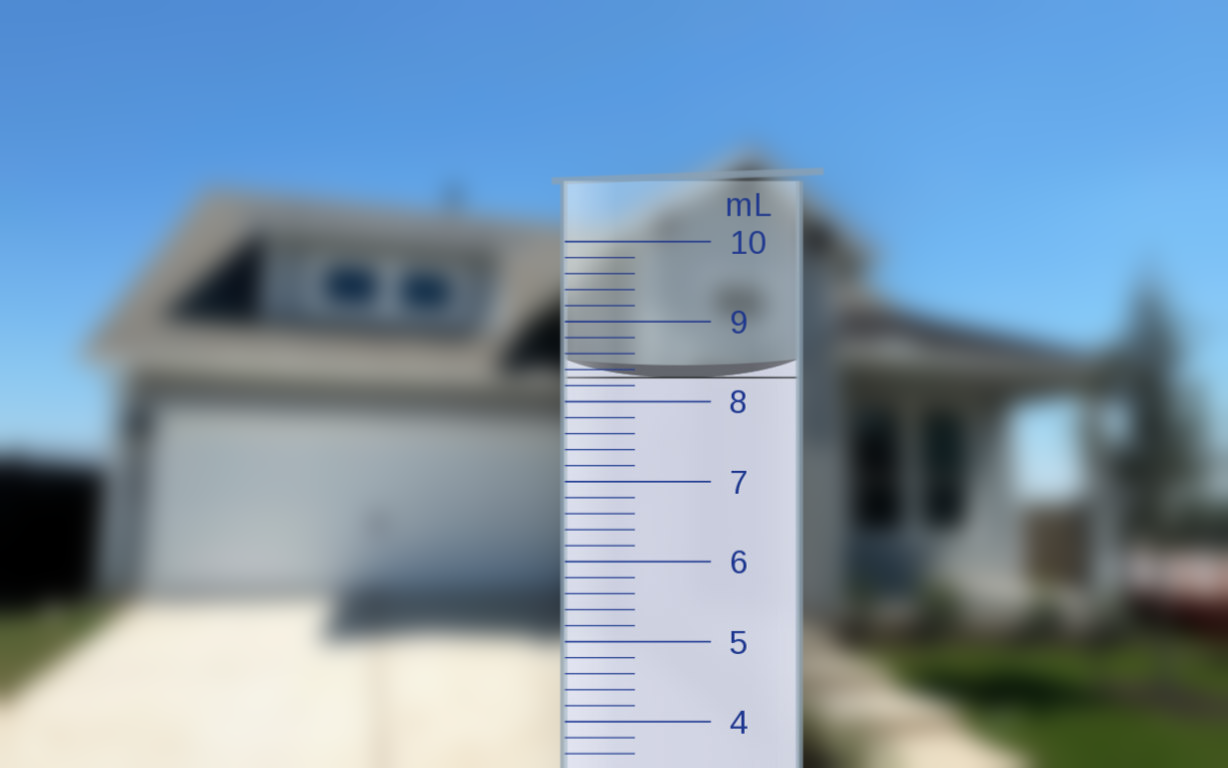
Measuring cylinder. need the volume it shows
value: 8.3 mL
